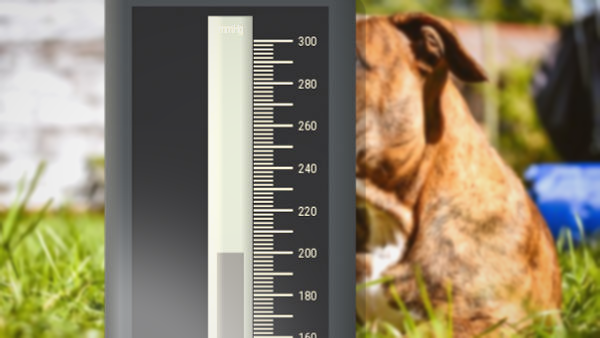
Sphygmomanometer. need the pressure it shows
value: 200 mmHg
